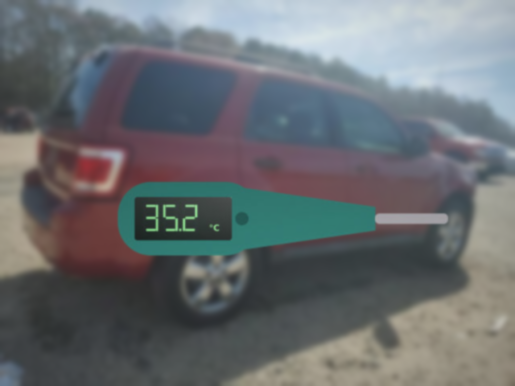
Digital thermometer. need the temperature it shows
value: 35.2 °C
